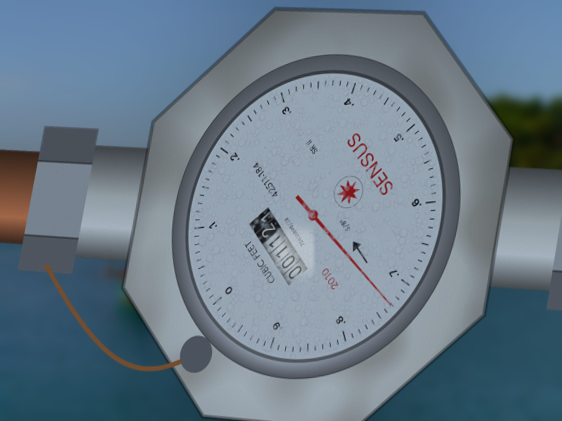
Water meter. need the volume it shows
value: 1120.73 ft³
